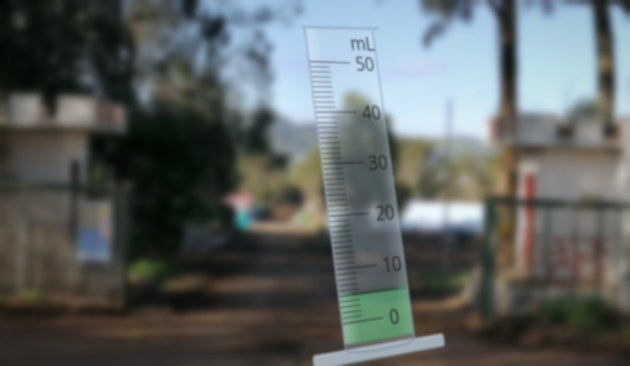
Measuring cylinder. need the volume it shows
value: 5 mL
